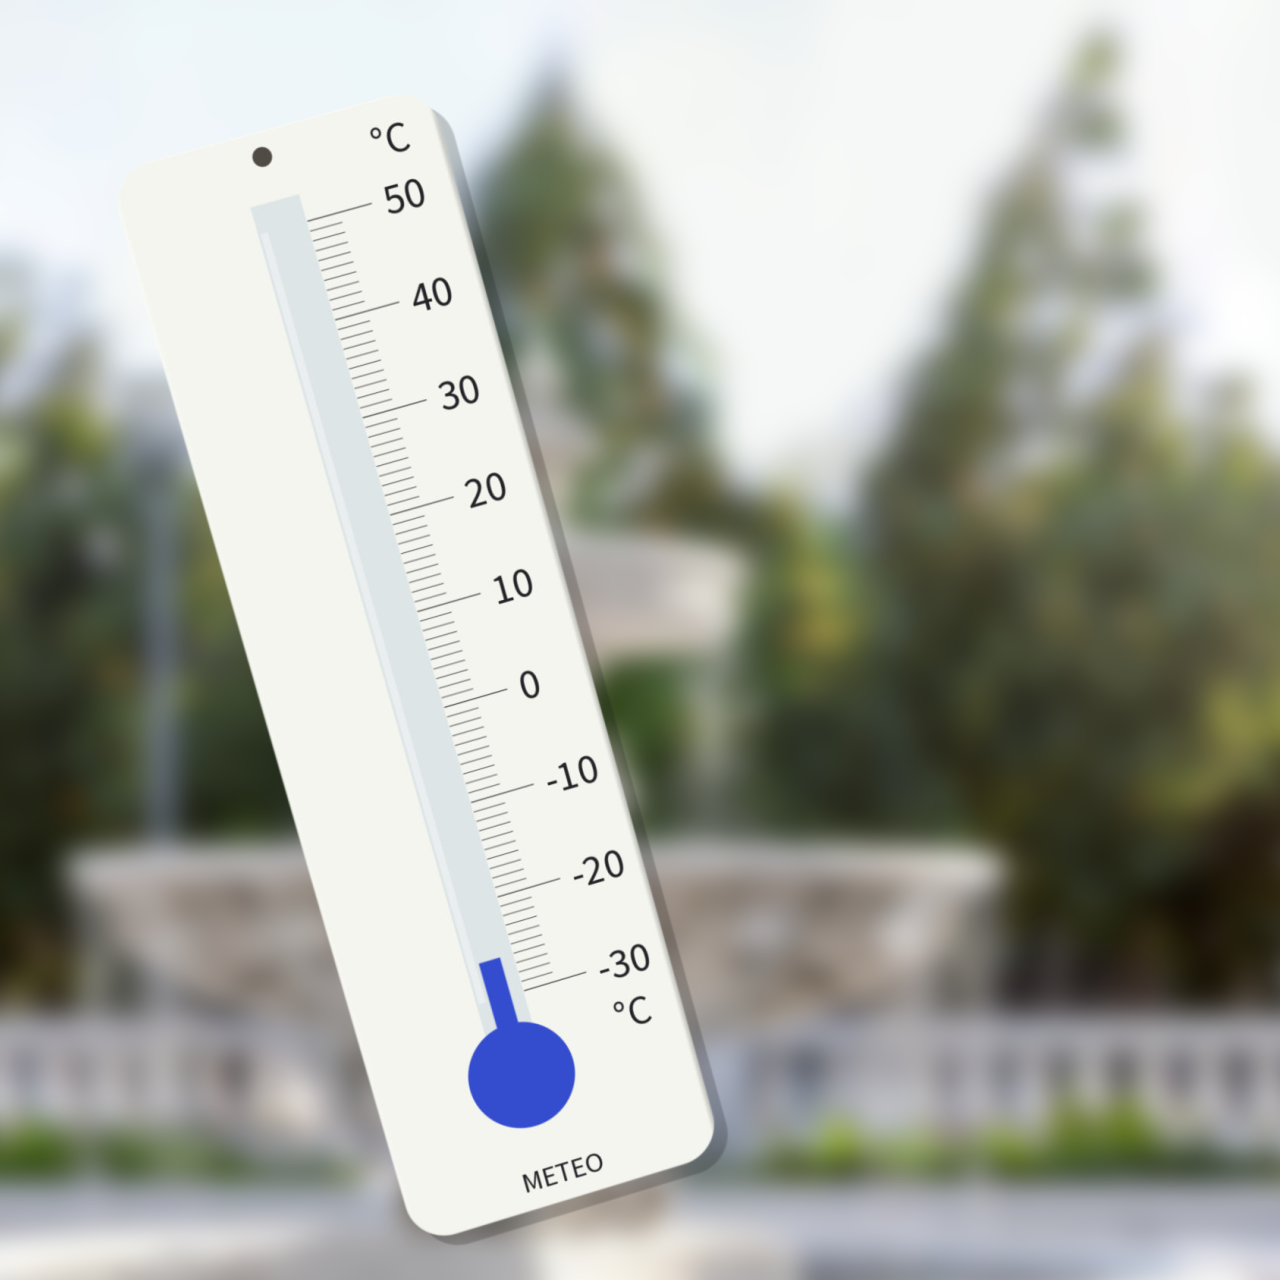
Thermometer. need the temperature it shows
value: -26 °C
